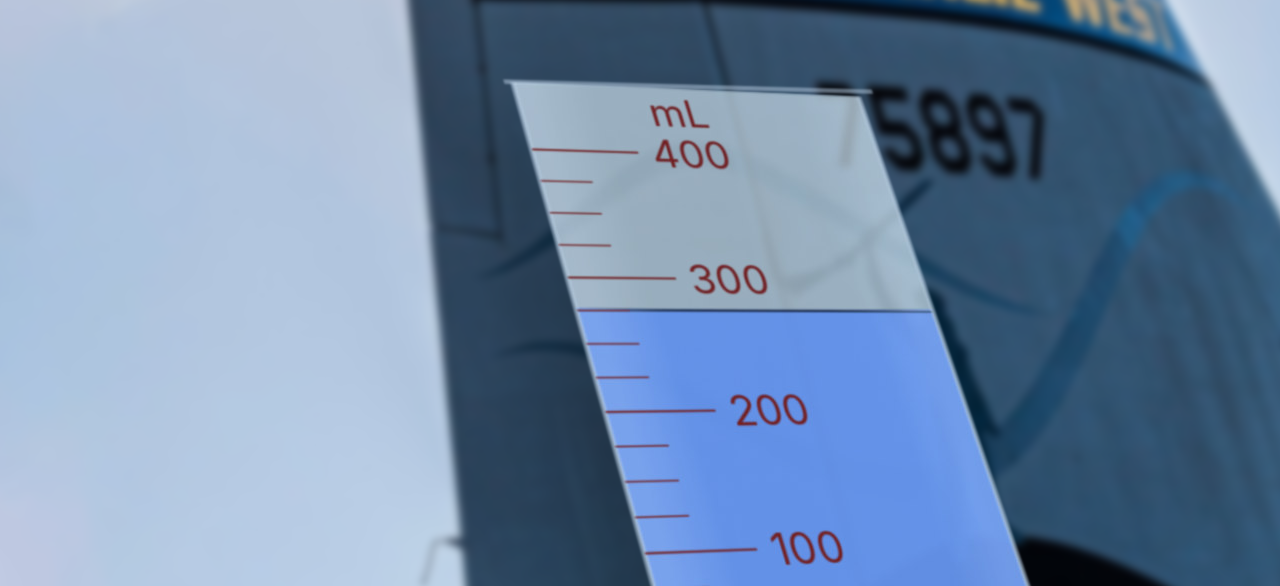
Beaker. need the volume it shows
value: 275 mL
